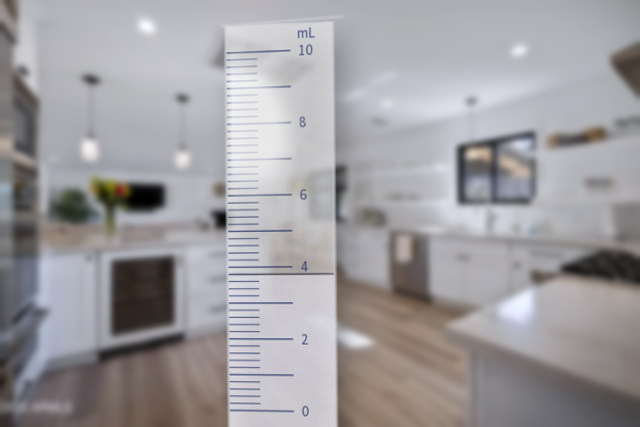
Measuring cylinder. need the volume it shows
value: 3.8 mL
